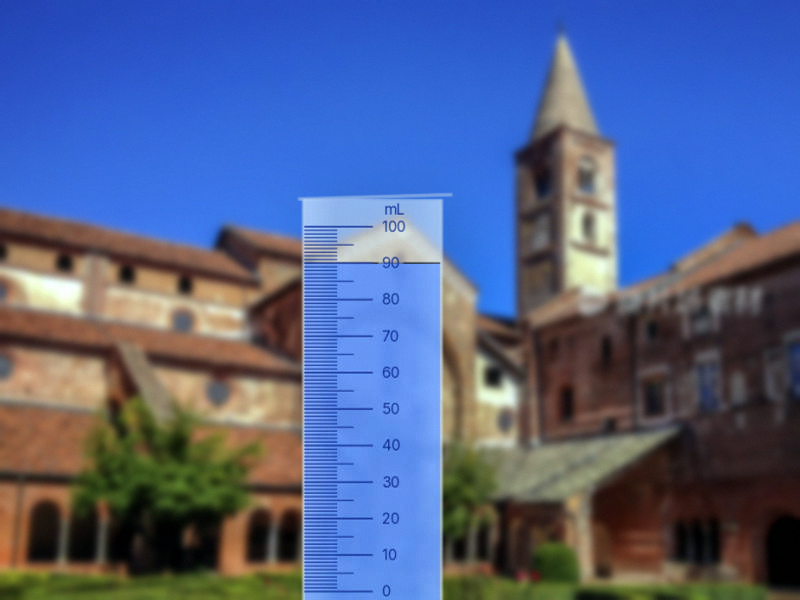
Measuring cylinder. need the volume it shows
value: 90 mL
